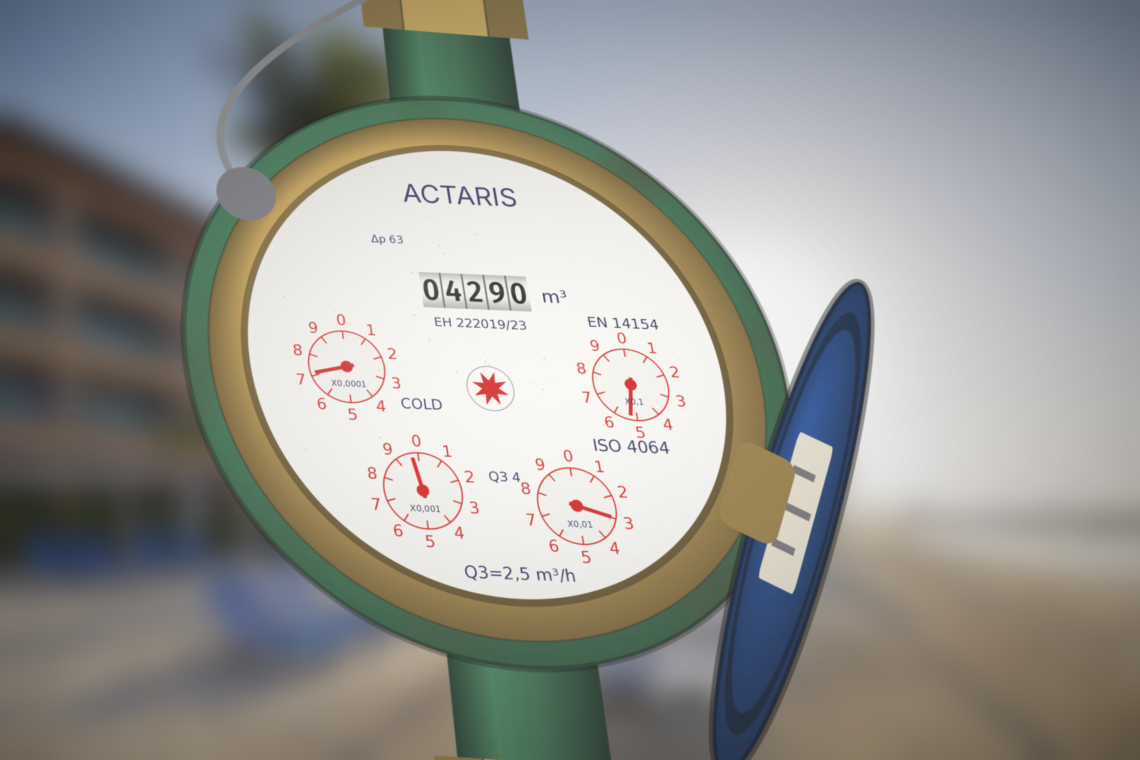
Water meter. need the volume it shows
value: 4290.5297 m³
